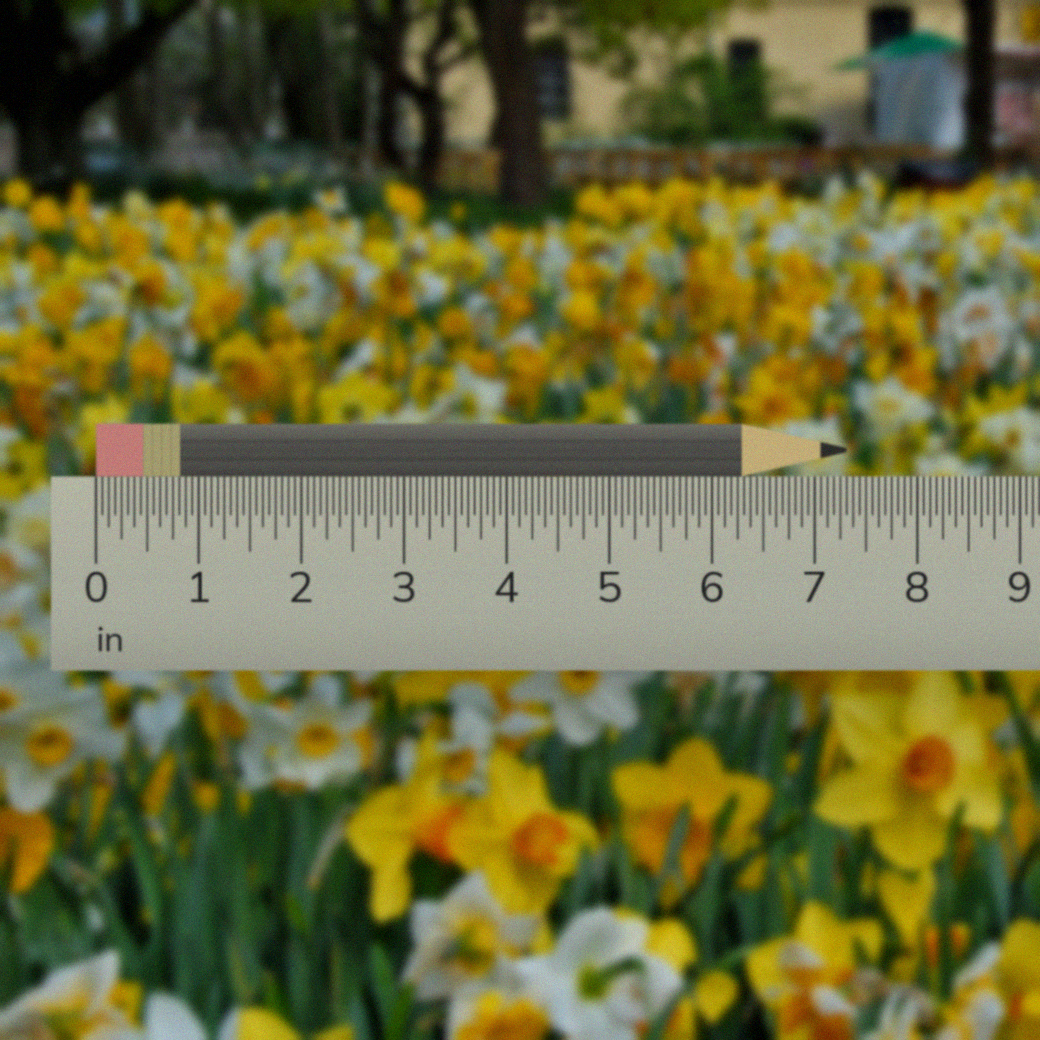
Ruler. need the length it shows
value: 7.3125 in
